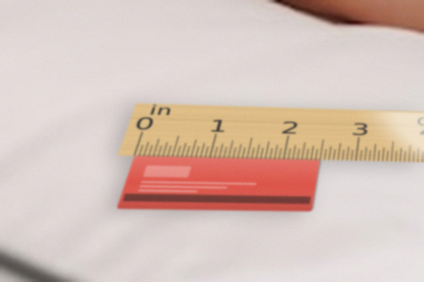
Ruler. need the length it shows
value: 2.5 in
